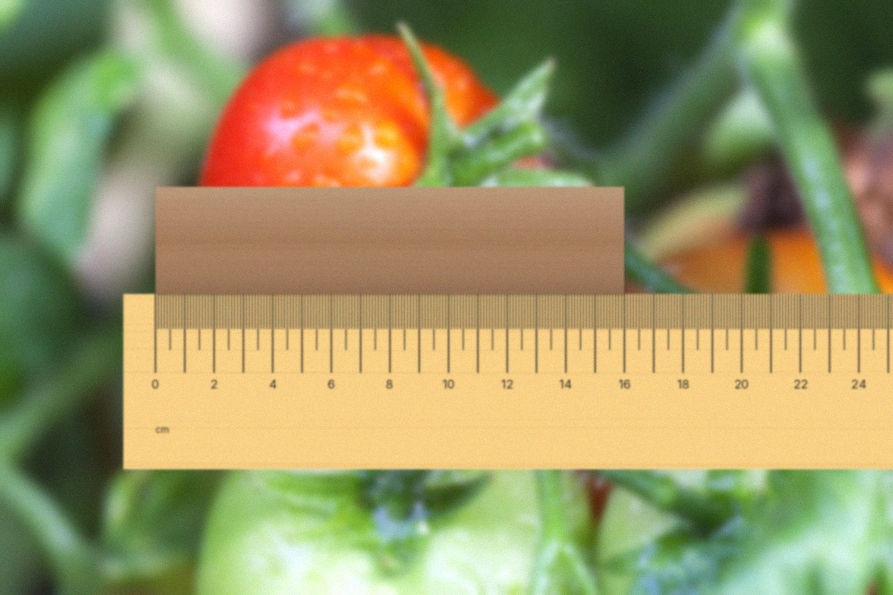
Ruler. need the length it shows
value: 16 cm
